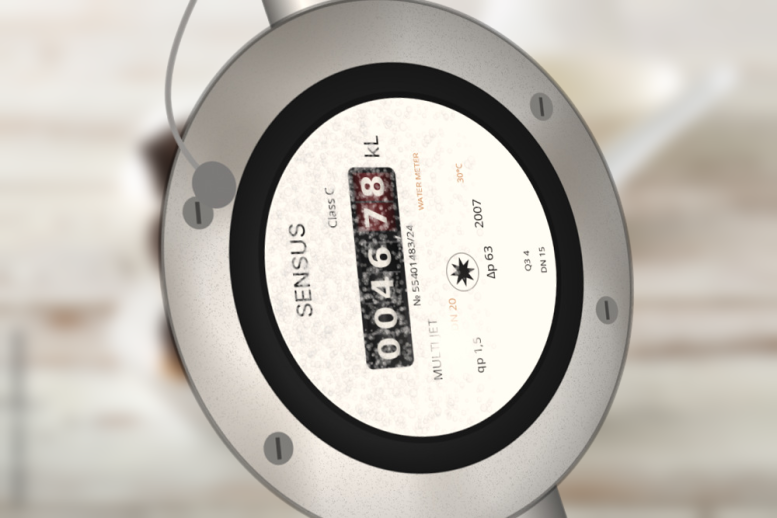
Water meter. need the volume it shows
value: 46.78 kL
